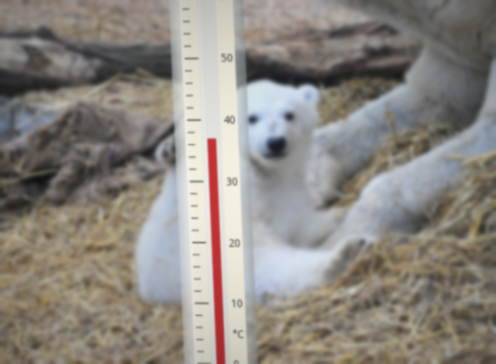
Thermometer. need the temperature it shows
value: 37 °C
